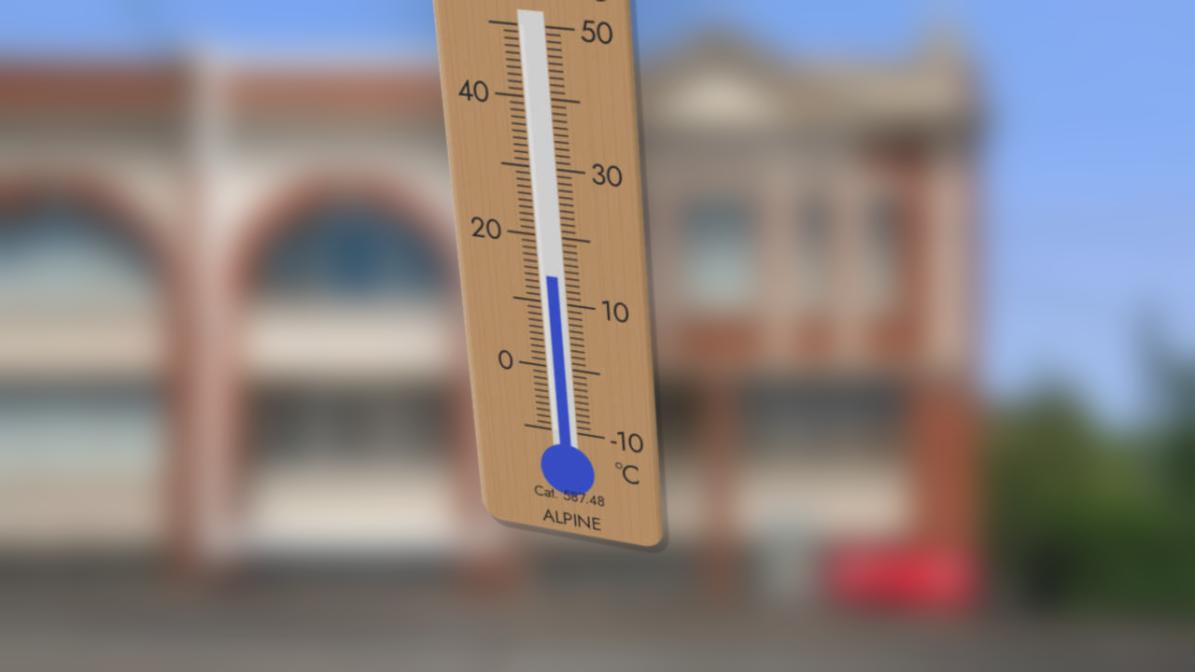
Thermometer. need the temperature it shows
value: 14 °C
